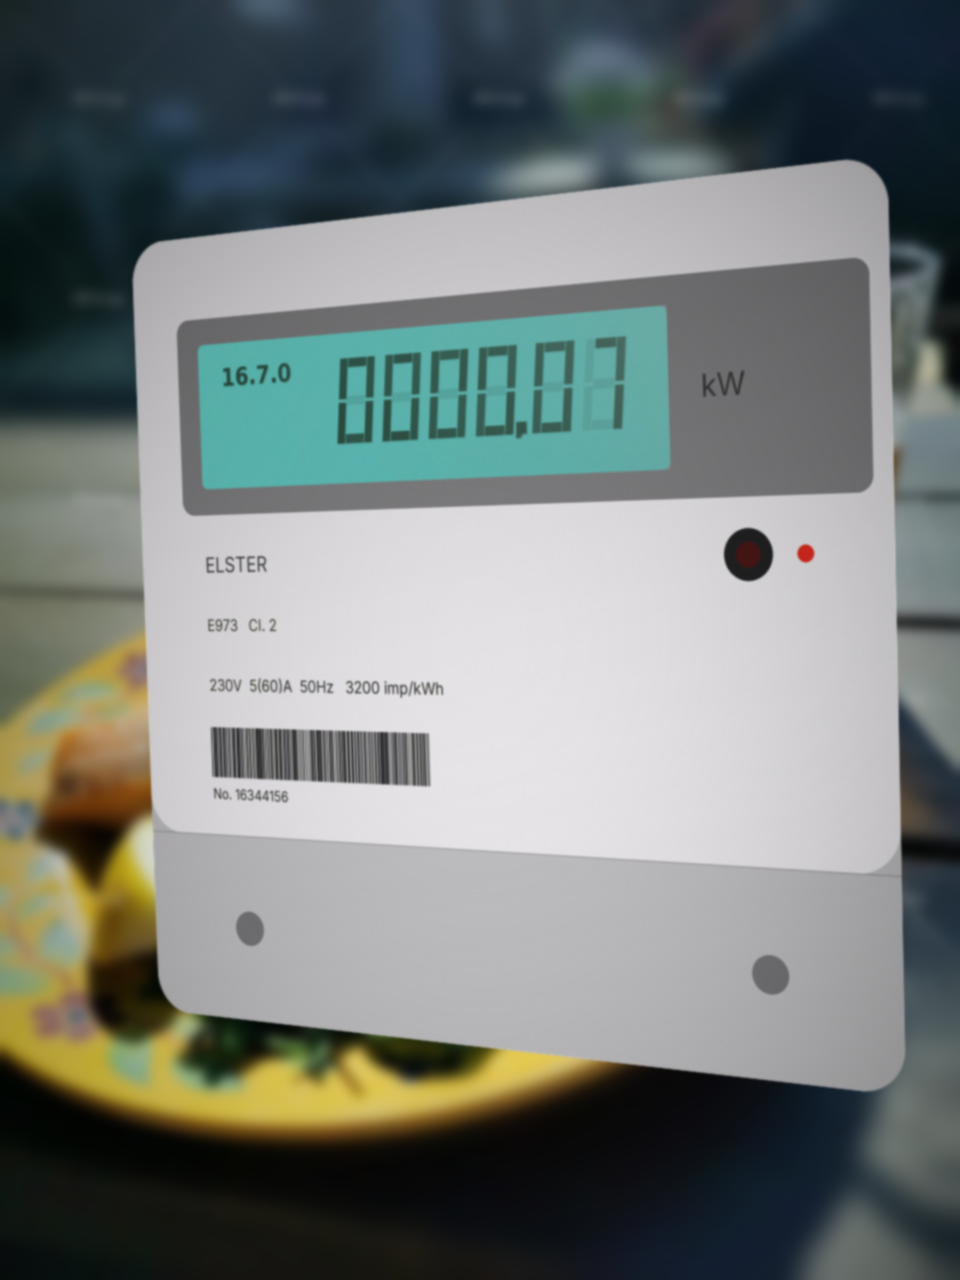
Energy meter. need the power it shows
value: 0.07 kW
